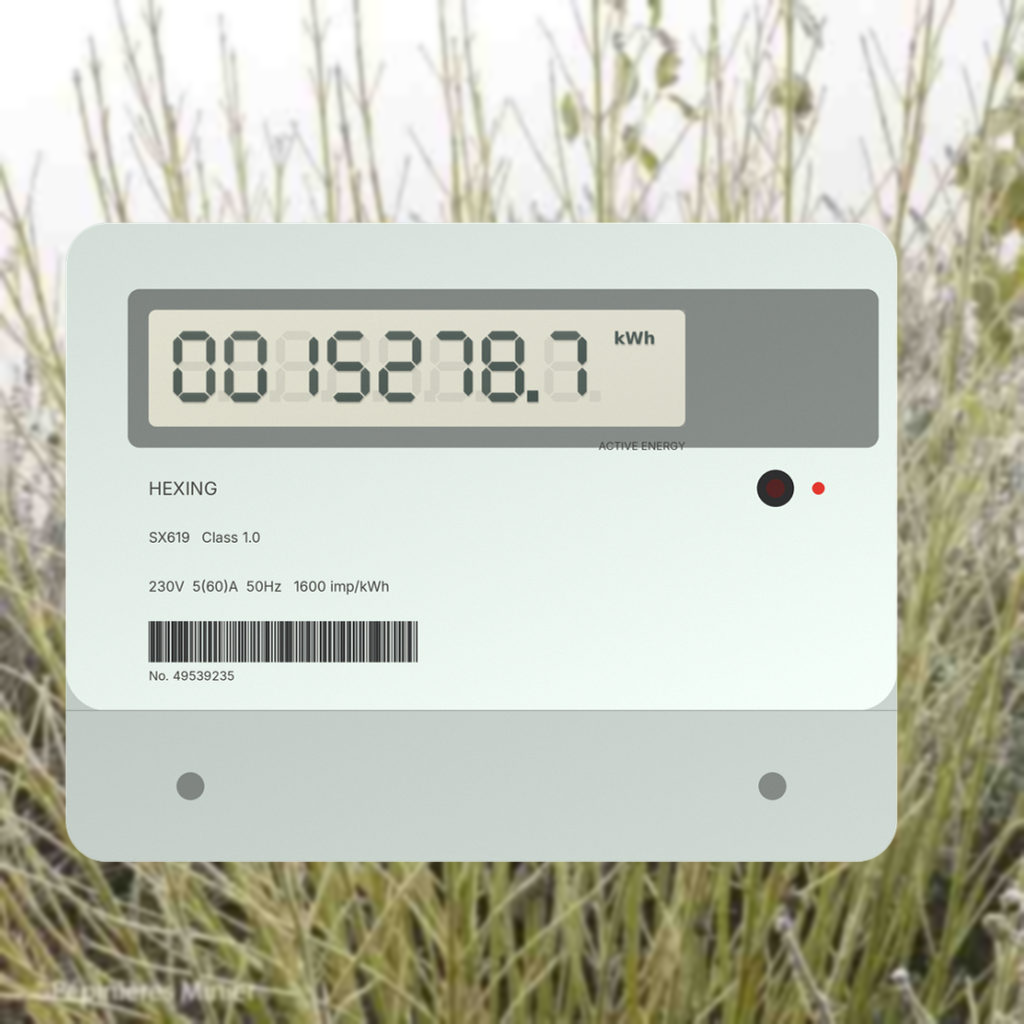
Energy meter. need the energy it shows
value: 15278.7 kWh
